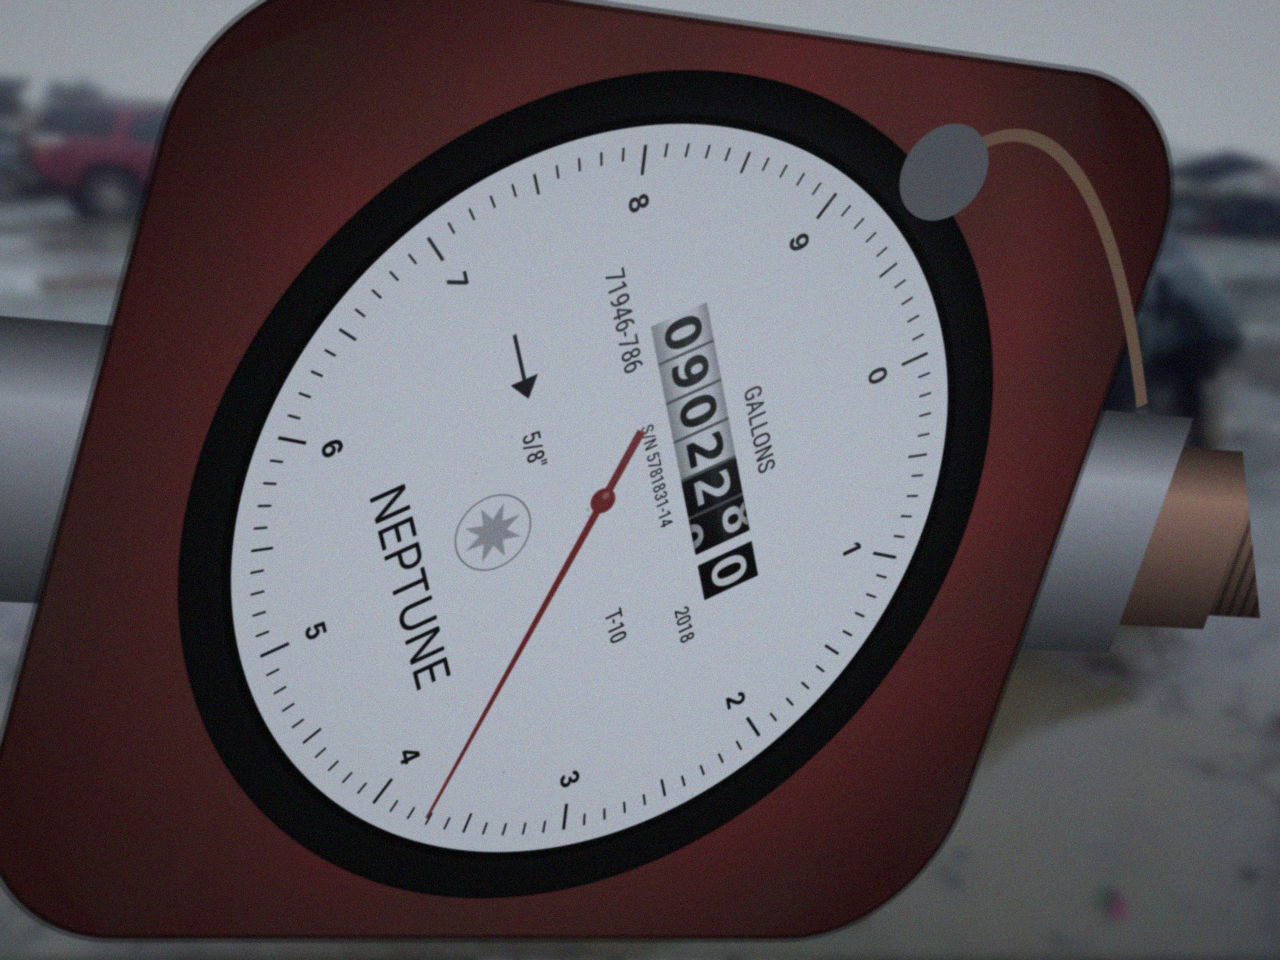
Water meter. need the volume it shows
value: 902283.7 gal
